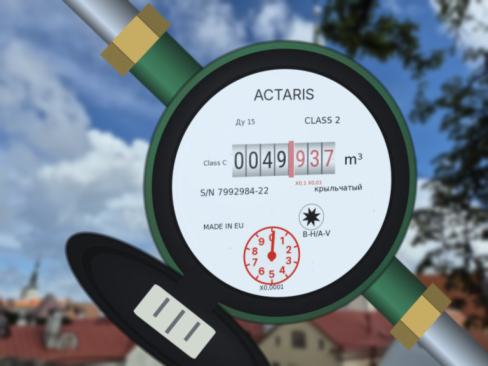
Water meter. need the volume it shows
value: 49.9370 m³
